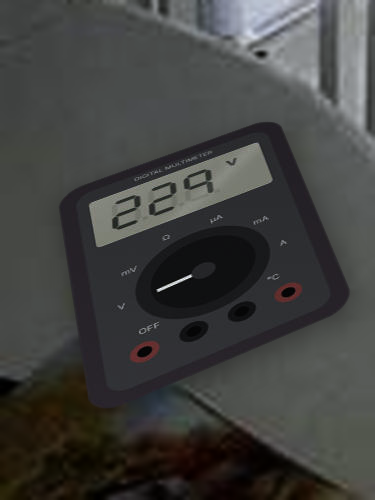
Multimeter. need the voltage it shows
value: 229 V
